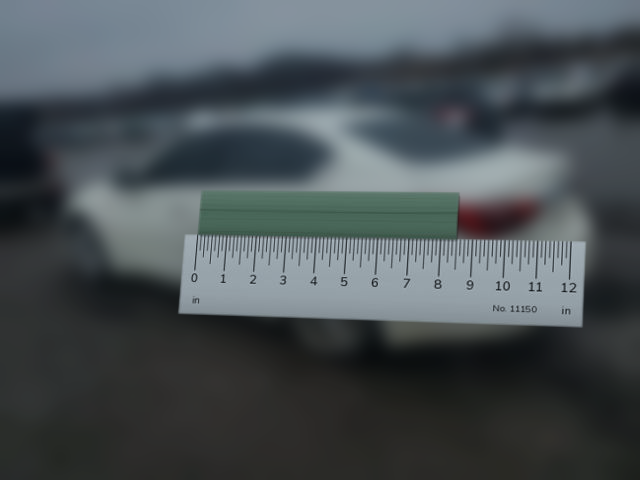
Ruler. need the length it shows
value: 8.5 in
